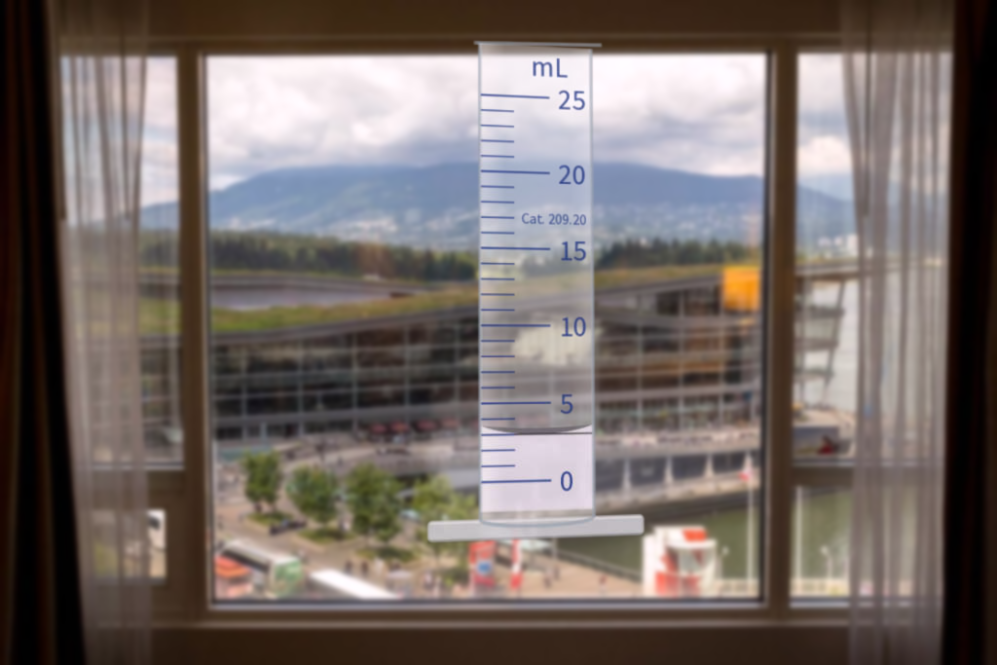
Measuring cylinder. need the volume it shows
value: 3 mL
